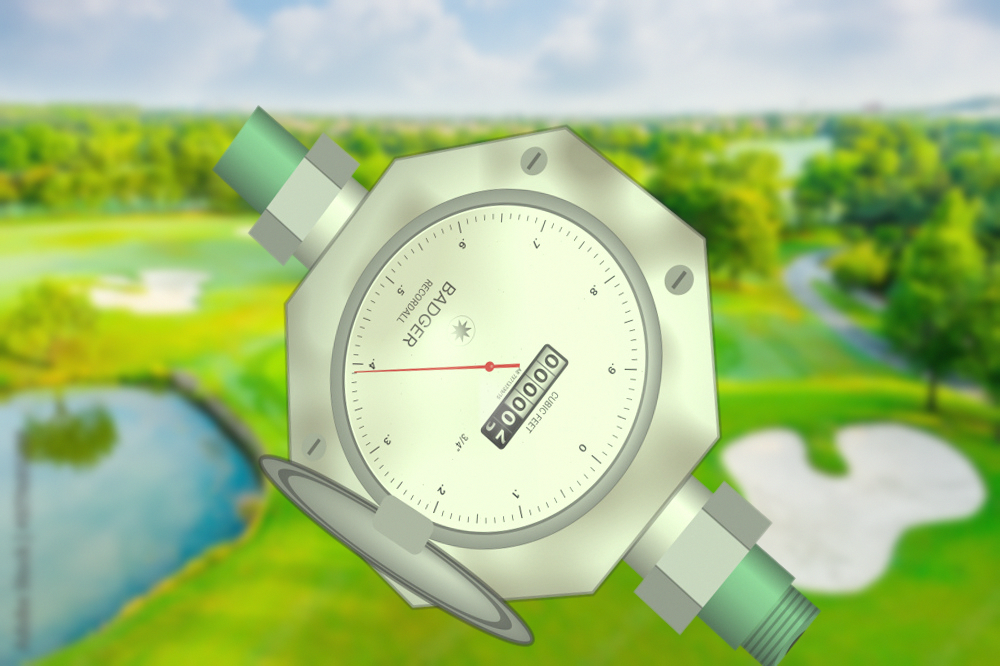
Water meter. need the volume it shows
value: 2.39 ft³
